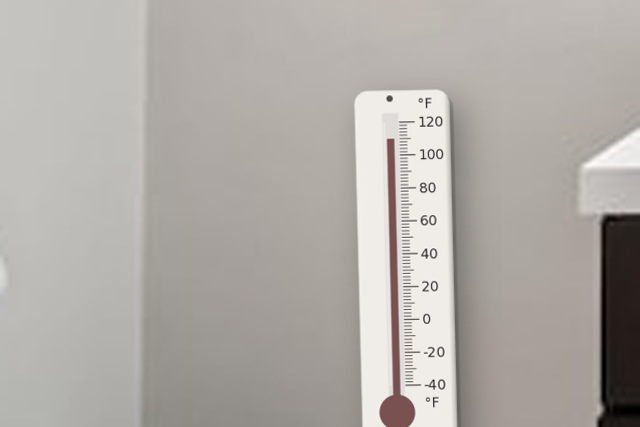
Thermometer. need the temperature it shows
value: 110 °F
